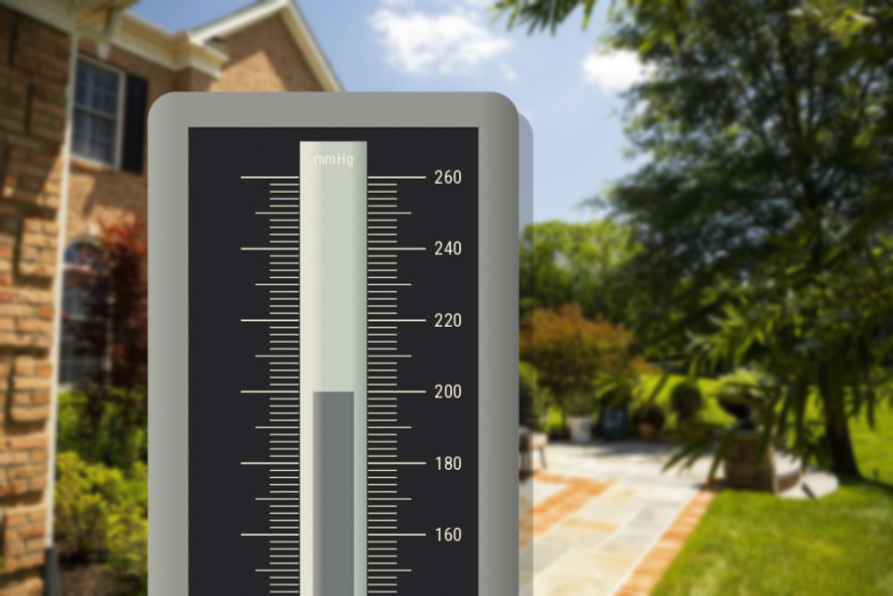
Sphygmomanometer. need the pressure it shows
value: 200 mmHg
